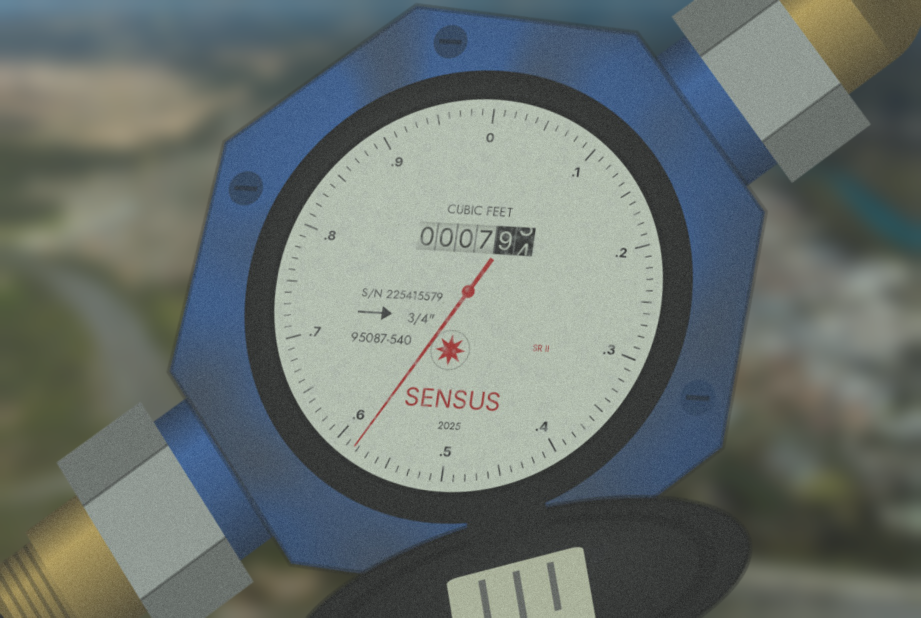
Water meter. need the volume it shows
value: 793.58 ft³
